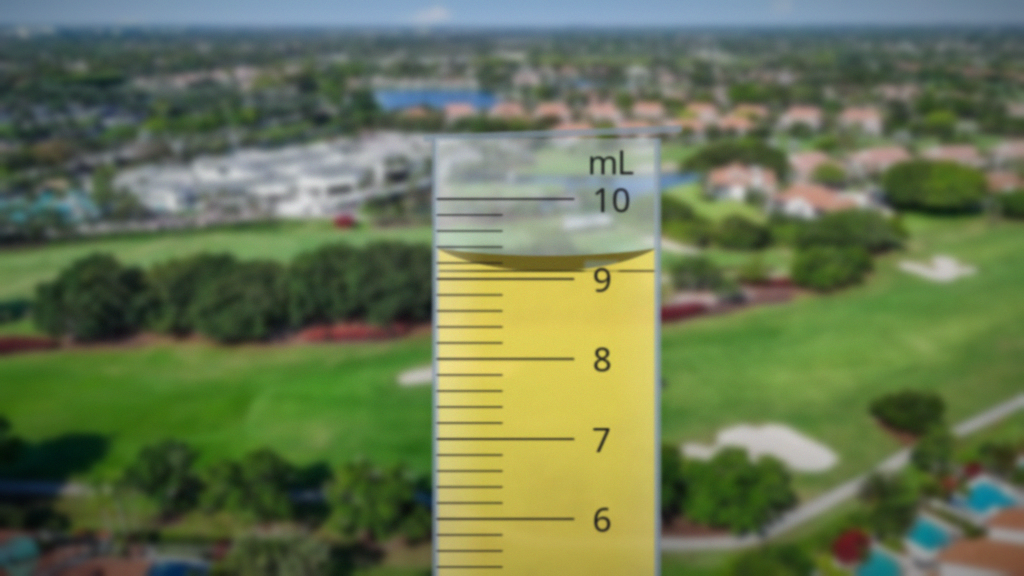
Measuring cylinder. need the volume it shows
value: 9.1 mL
